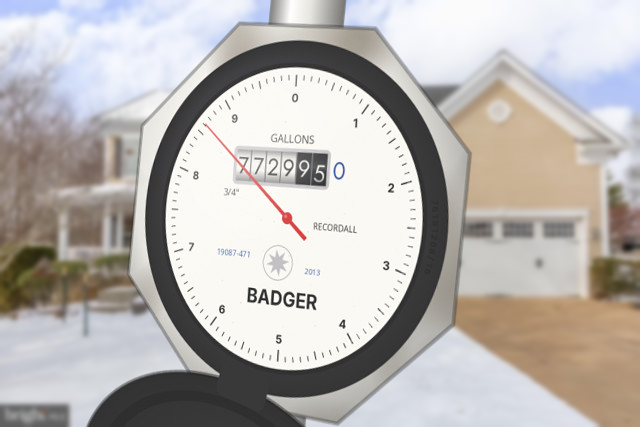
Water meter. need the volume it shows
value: 7729948.6 gal
